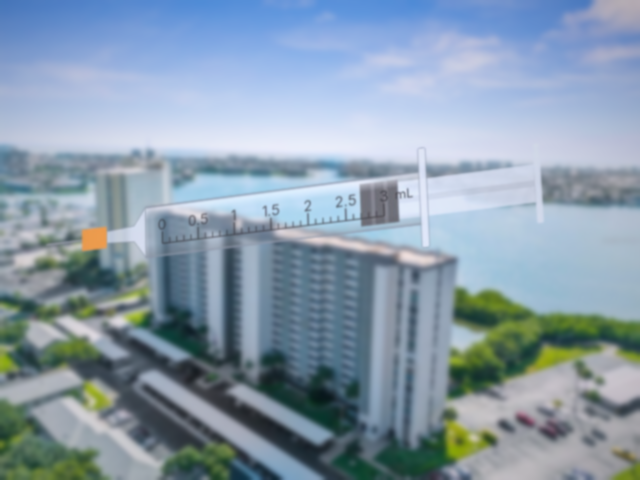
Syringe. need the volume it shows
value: 2.7 mL
